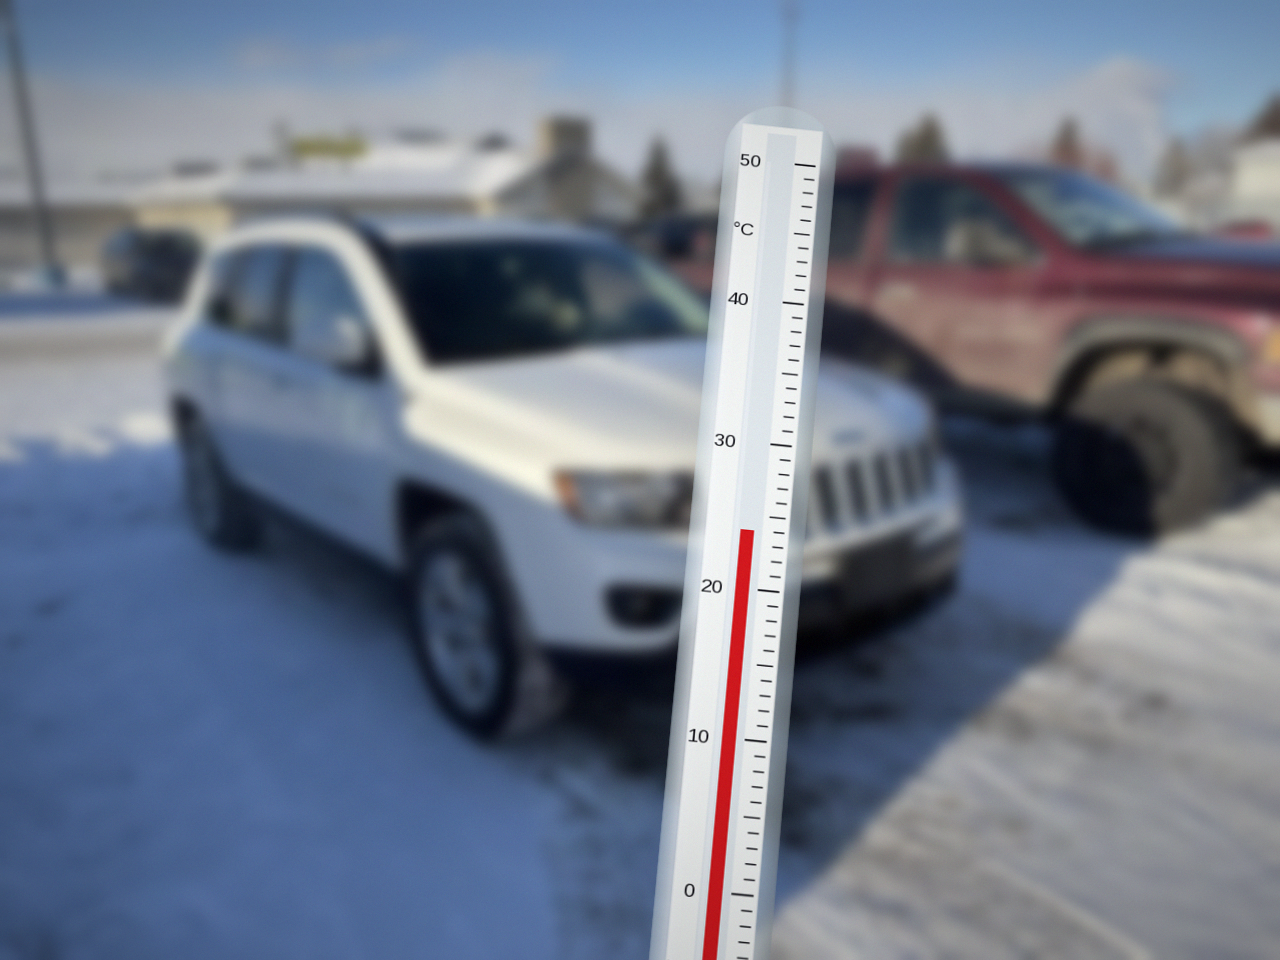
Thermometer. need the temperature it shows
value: 24 °C
